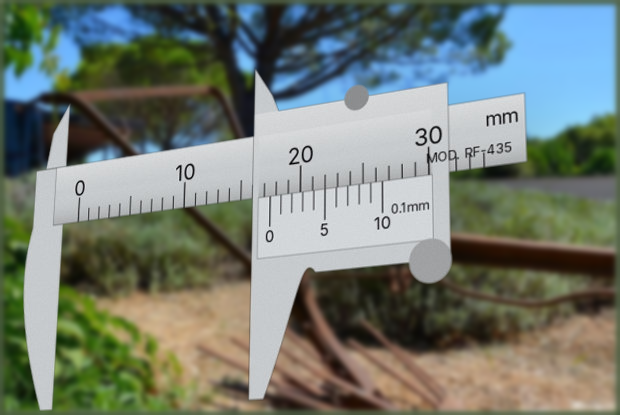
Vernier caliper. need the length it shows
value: 17.5 mm
